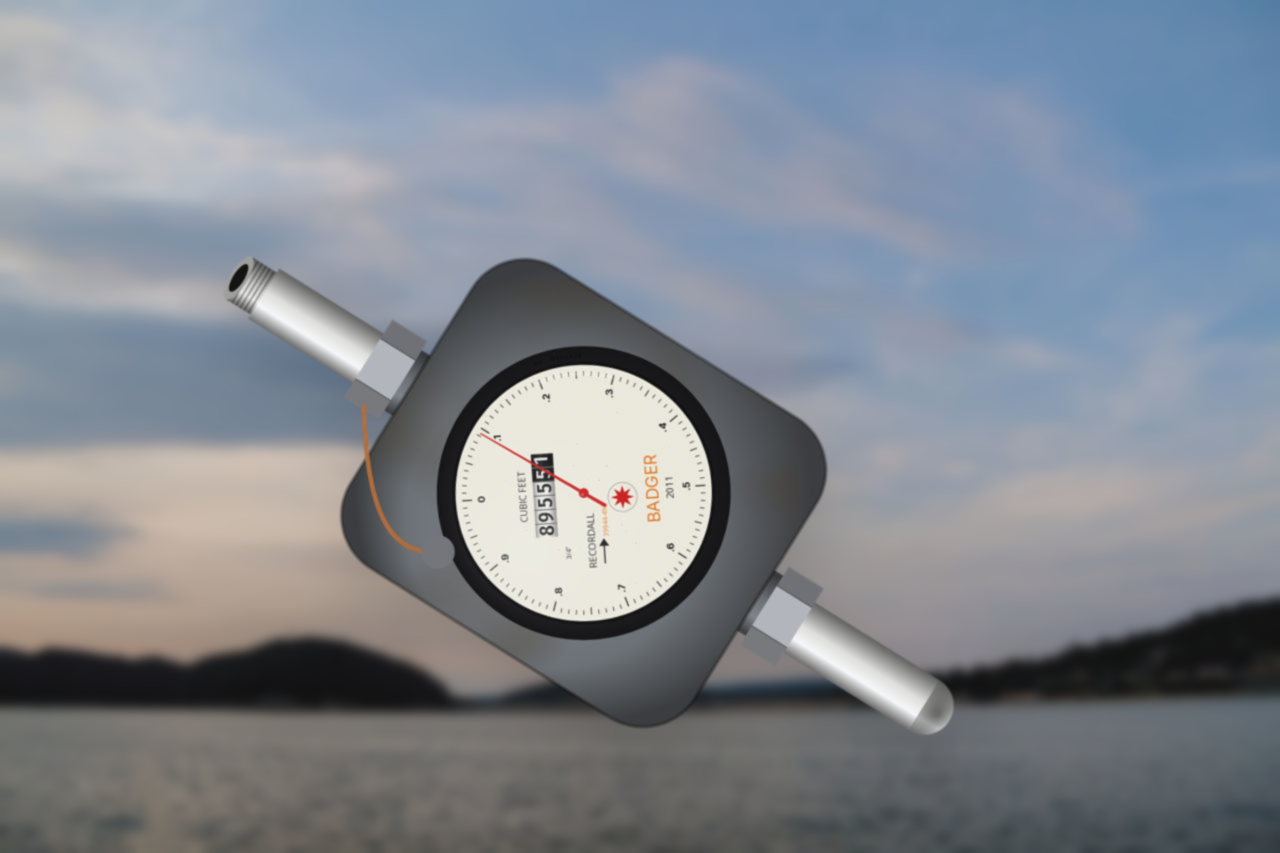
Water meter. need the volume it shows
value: 895551.09 ft³
